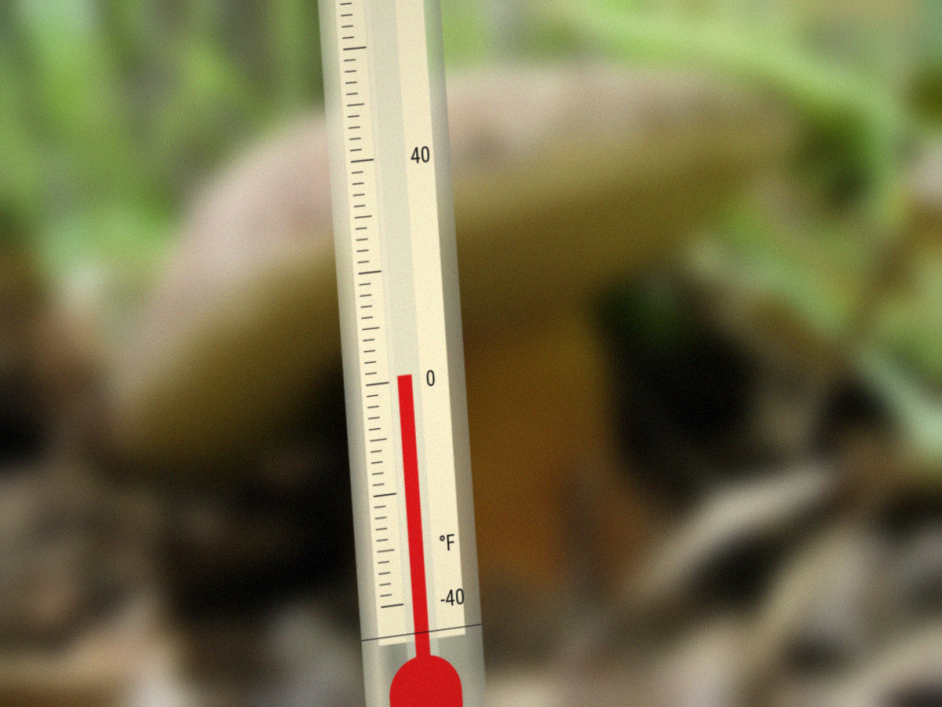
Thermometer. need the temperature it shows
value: 1 °F
